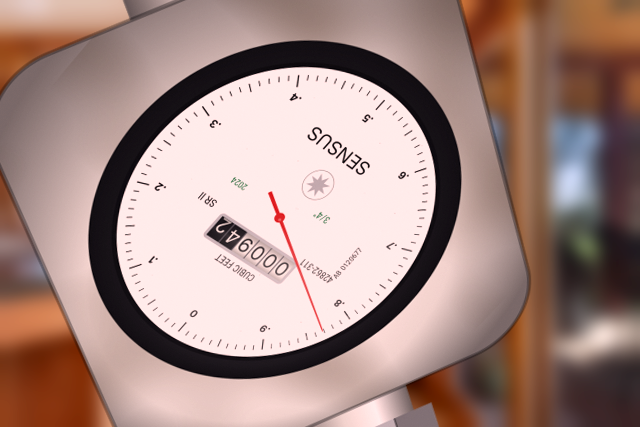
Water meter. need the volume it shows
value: 941.83 ft³
